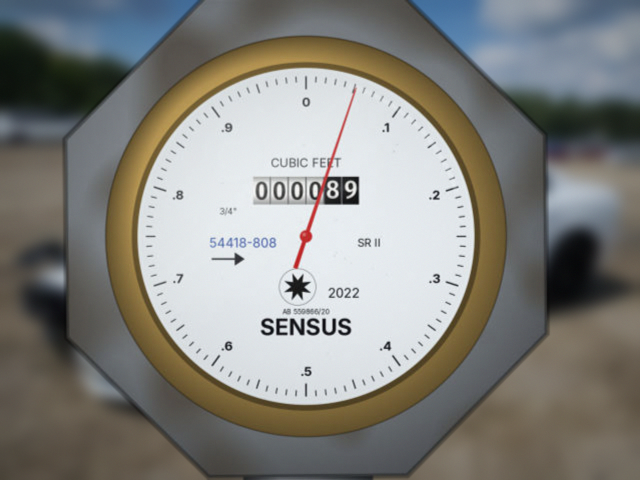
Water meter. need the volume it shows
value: 89.05 ft³
